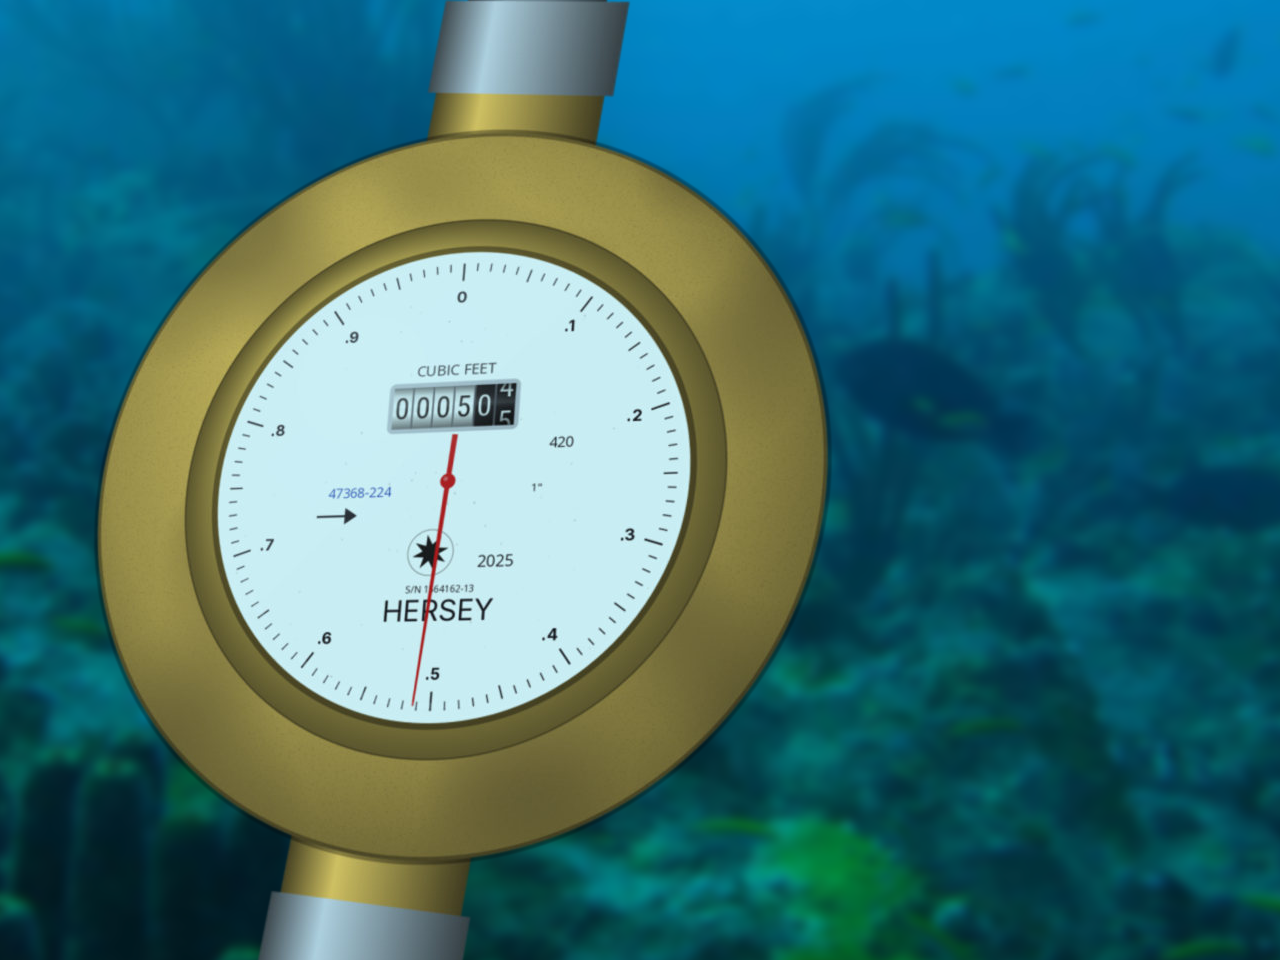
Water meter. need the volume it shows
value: 504.51 ft³
